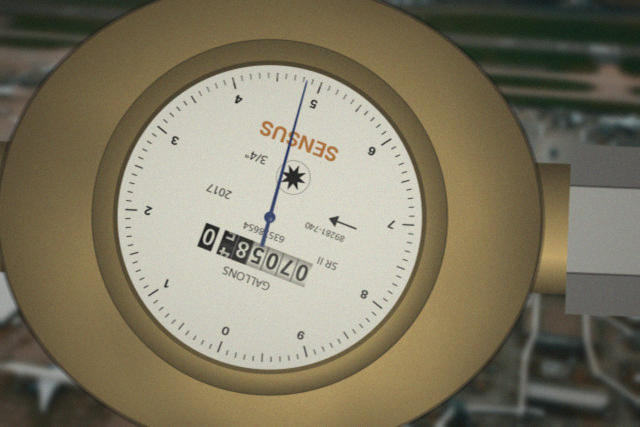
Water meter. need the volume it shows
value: 705844.8 gal
